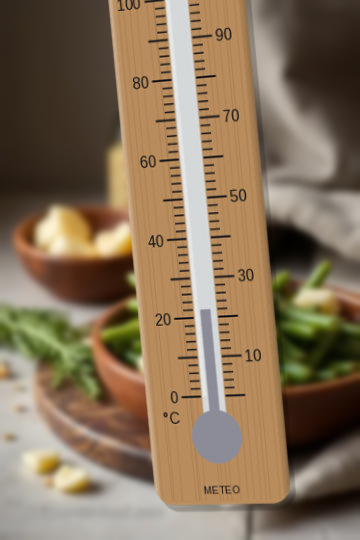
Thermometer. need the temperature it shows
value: 22 °C
